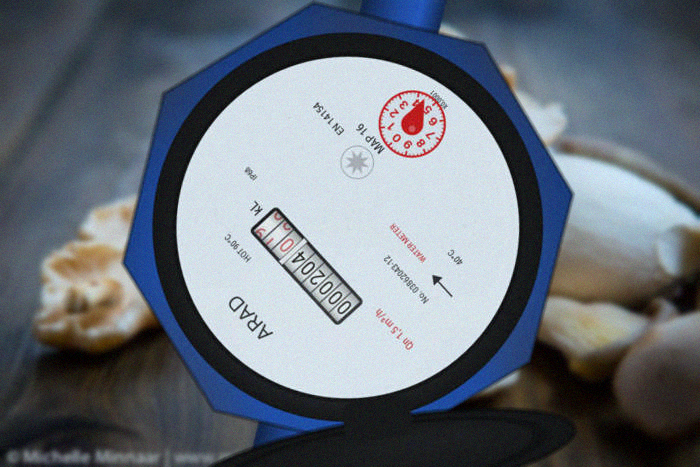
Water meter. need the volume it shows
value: 204.0194 kL
